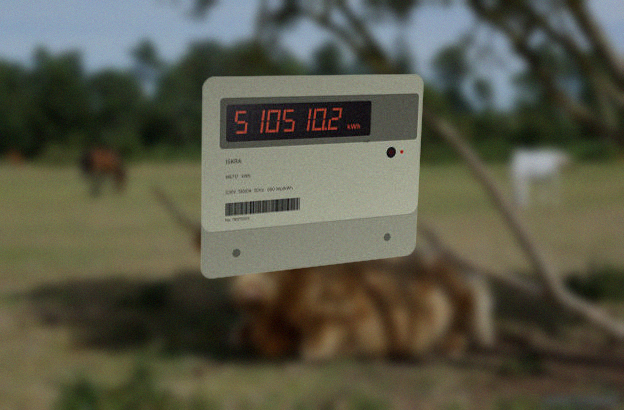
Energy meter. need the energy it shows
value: 510510.2 kWh
